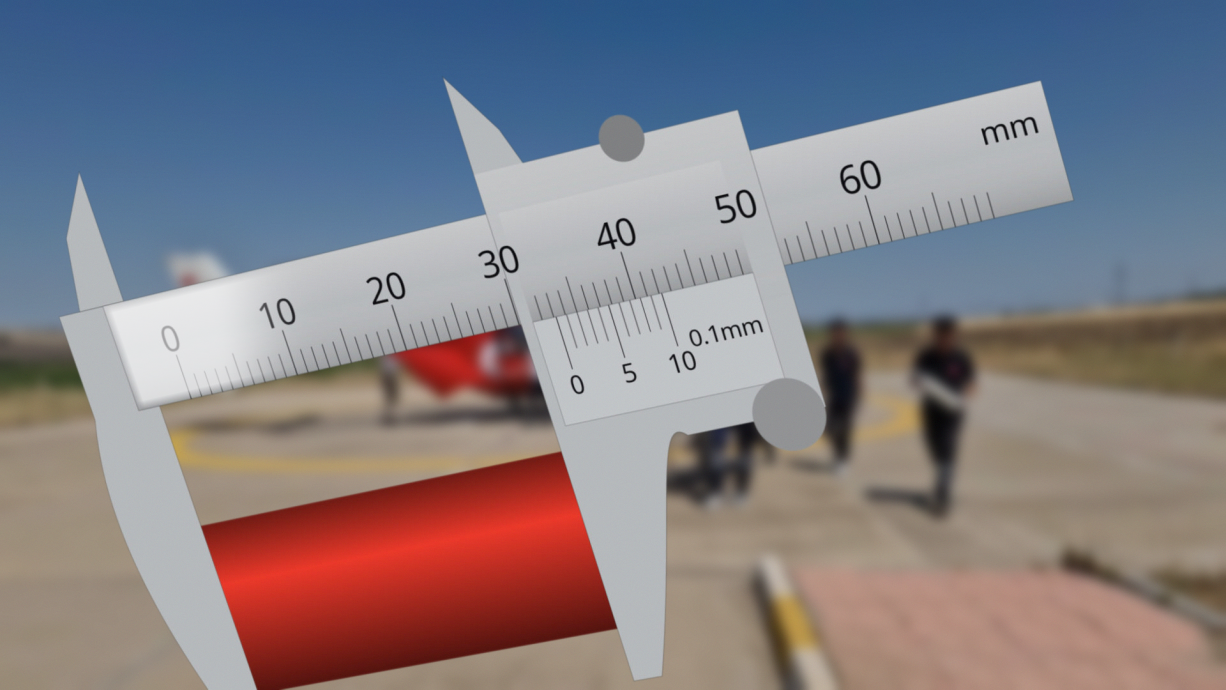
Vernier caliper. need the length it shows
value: 33.2 mm
